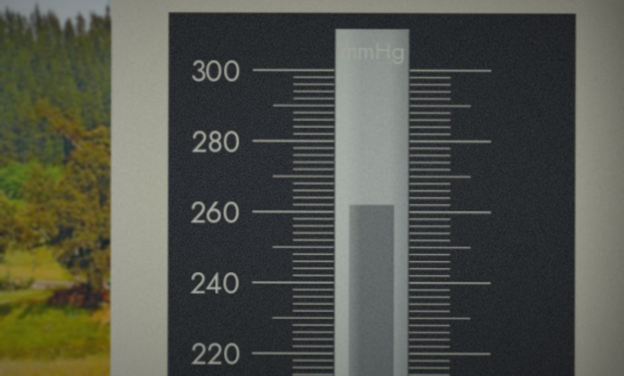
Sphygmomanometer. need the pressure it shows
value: 262 mmHg
